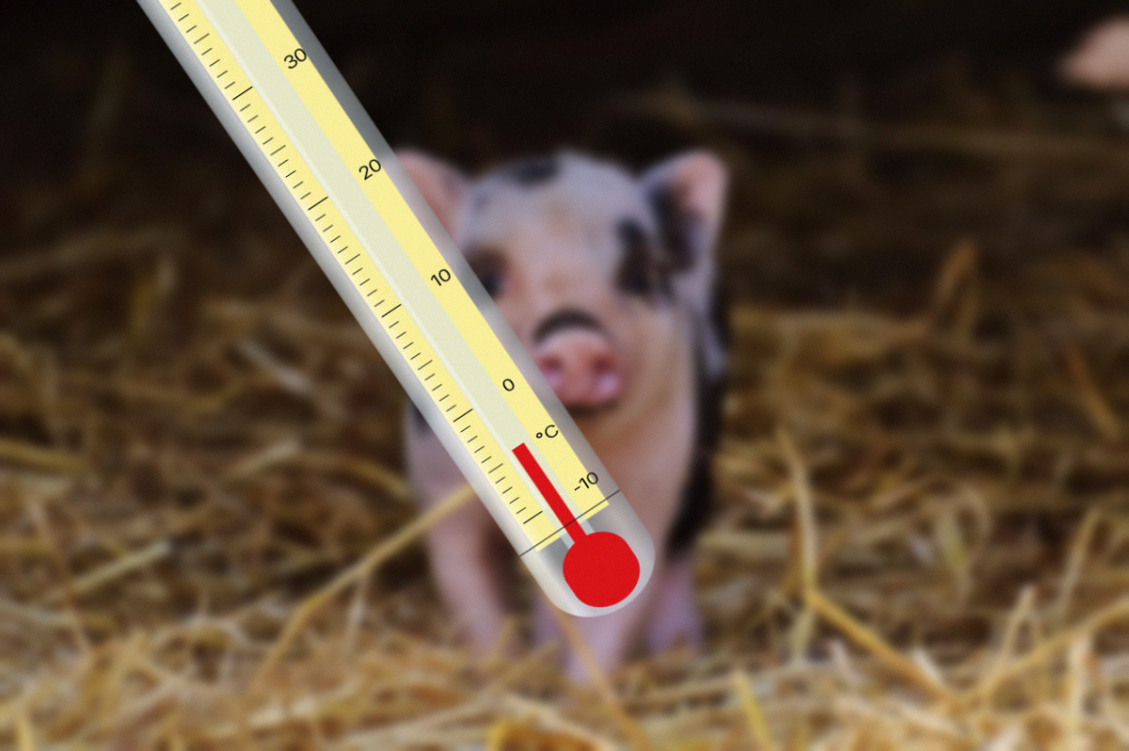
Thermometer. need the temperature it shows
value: -4.5 °C
